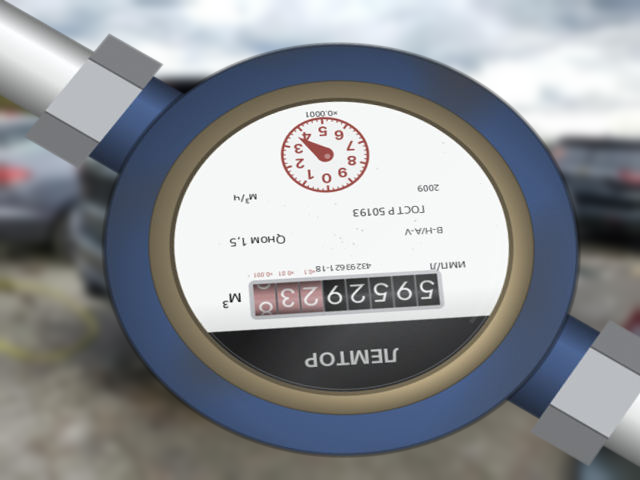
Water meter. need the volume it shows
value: 59529.2383 m³
